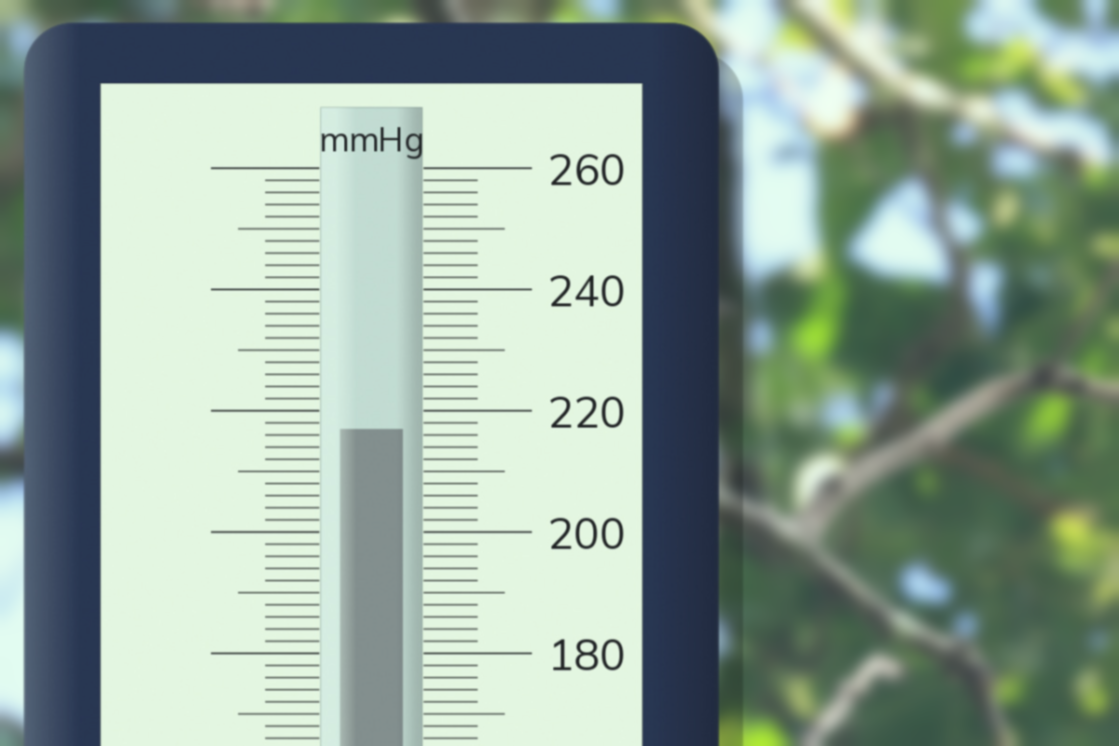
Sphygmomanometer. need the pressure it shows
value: 217 mmHg
